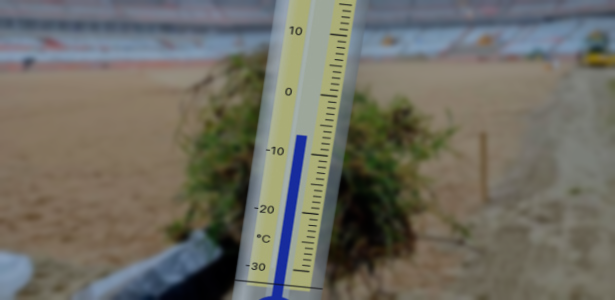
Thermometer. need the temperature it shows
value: -7 °C
